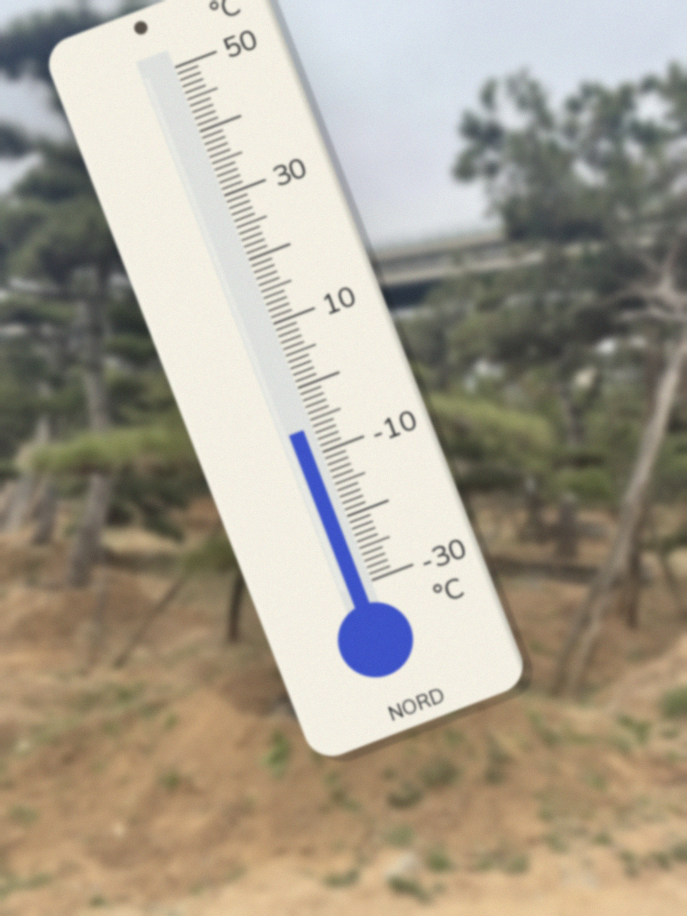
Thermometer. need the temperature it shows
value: -6 °C
